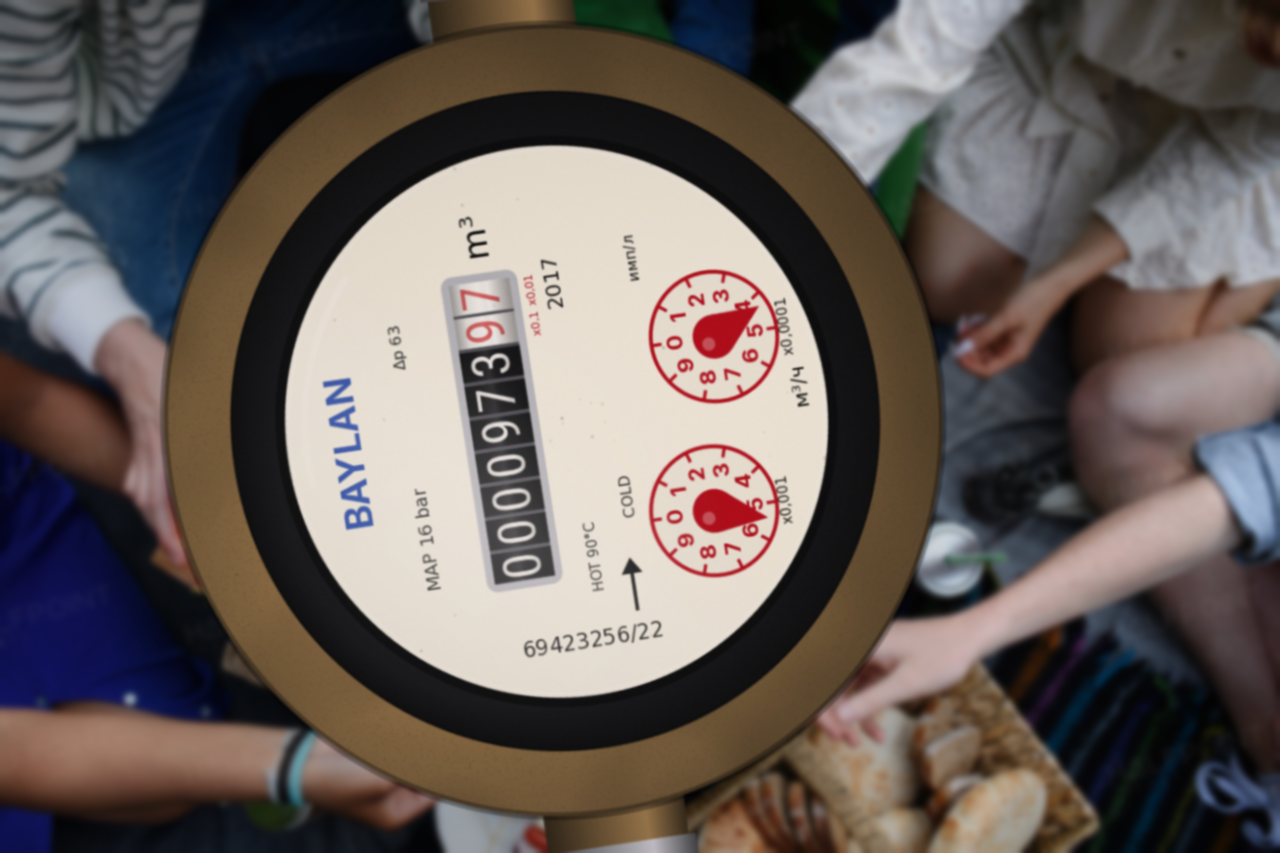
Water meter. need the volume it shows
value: 973.9754 m³
